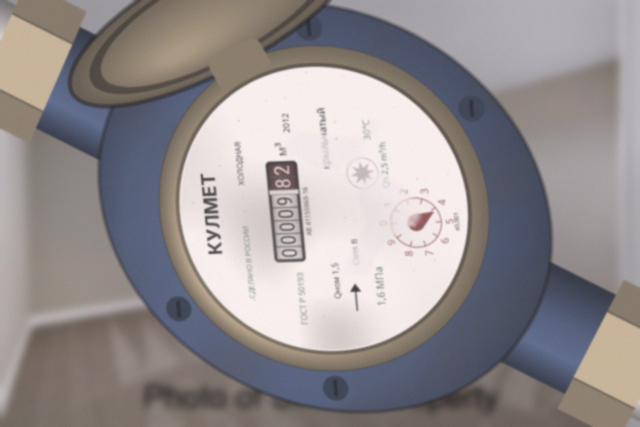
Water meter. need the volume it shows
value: 9.824 m³
